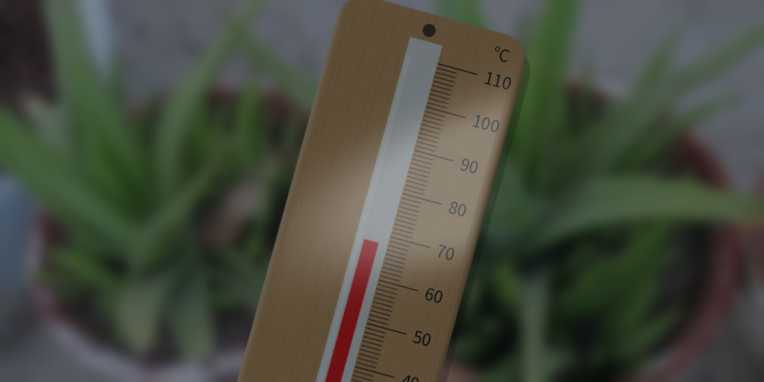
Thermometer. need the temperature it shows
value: 68 °C
